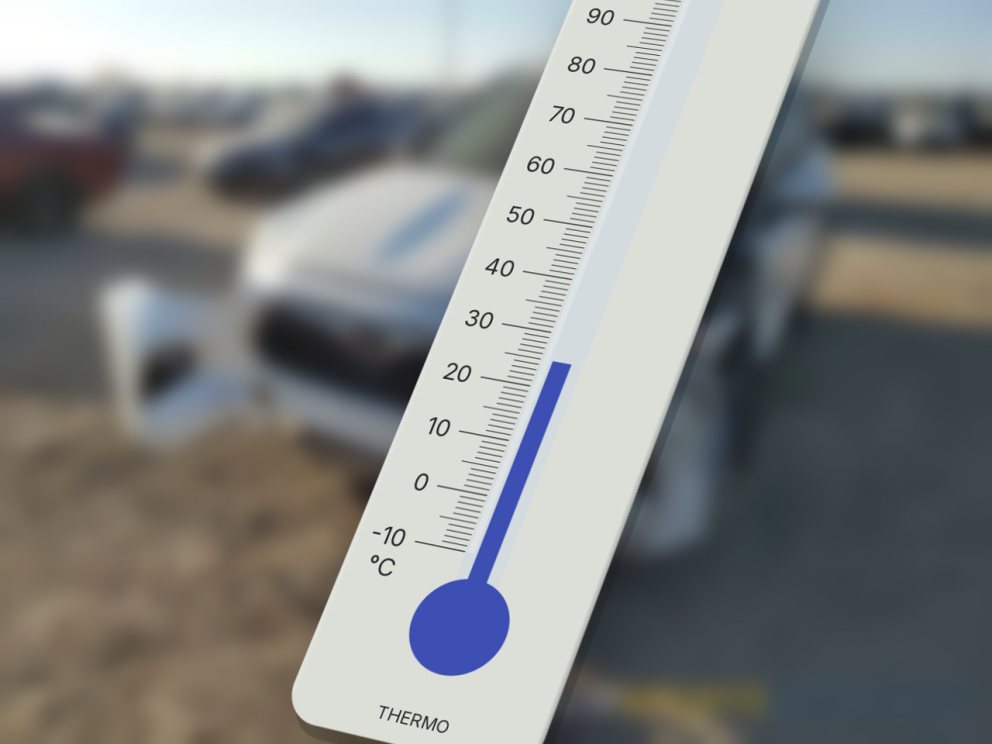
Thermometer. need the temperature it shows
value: 25 °C
